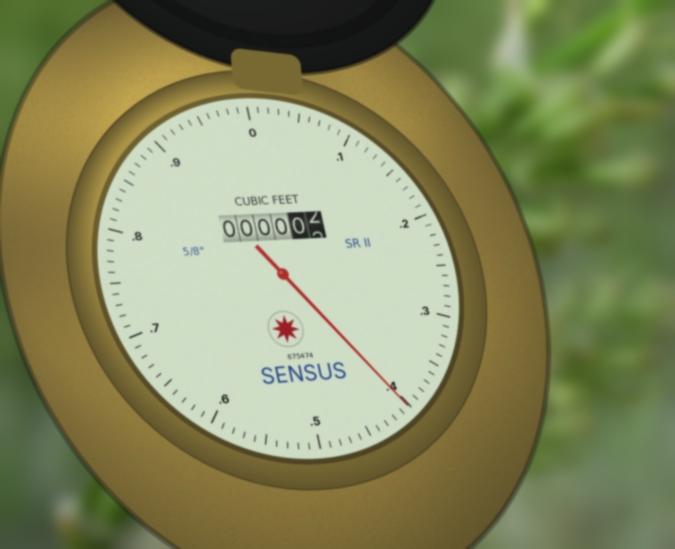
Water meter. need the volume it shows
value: 2.40 ft³
